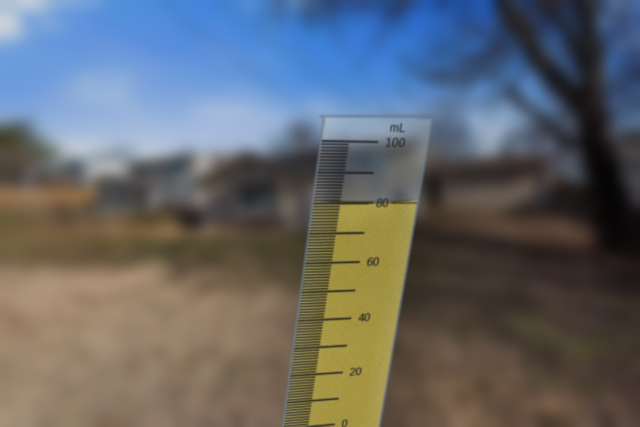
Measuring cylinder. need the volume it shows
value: 80 mL
